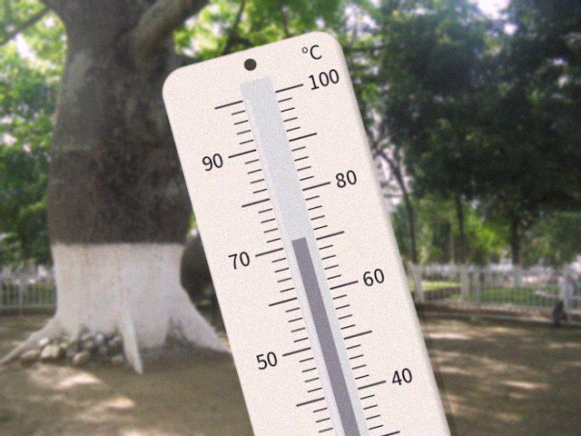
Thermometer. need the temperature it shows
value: 71 °C
